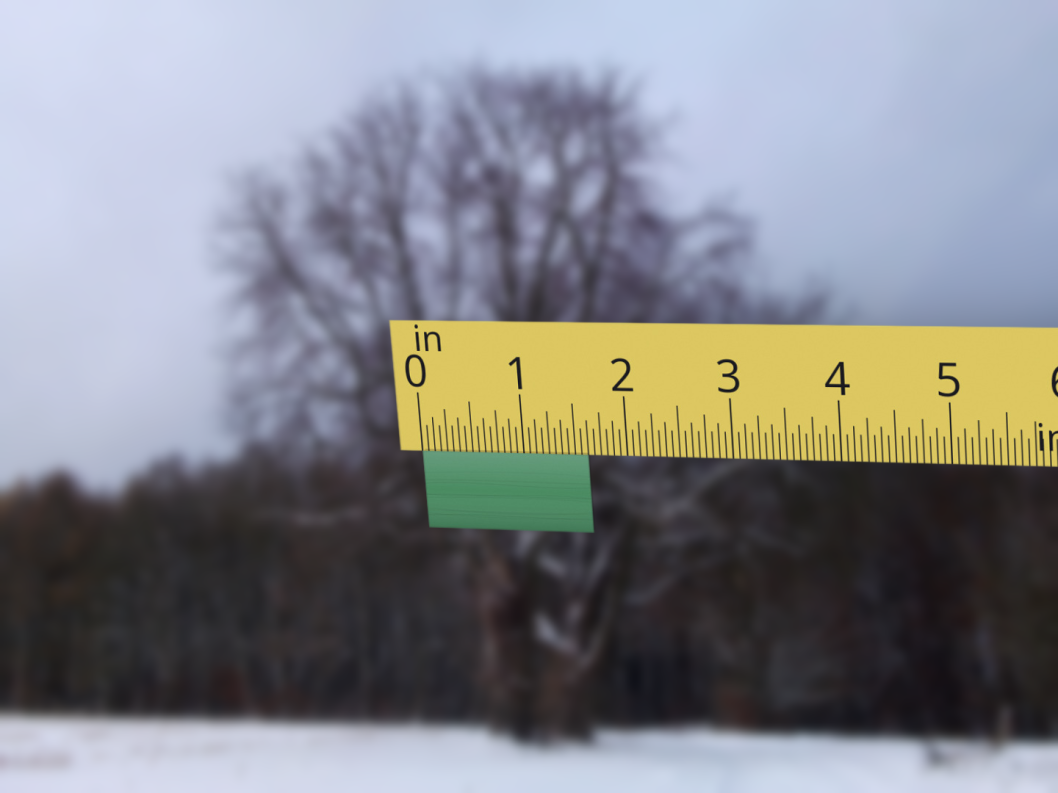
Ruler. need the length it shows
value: 1.625 in
